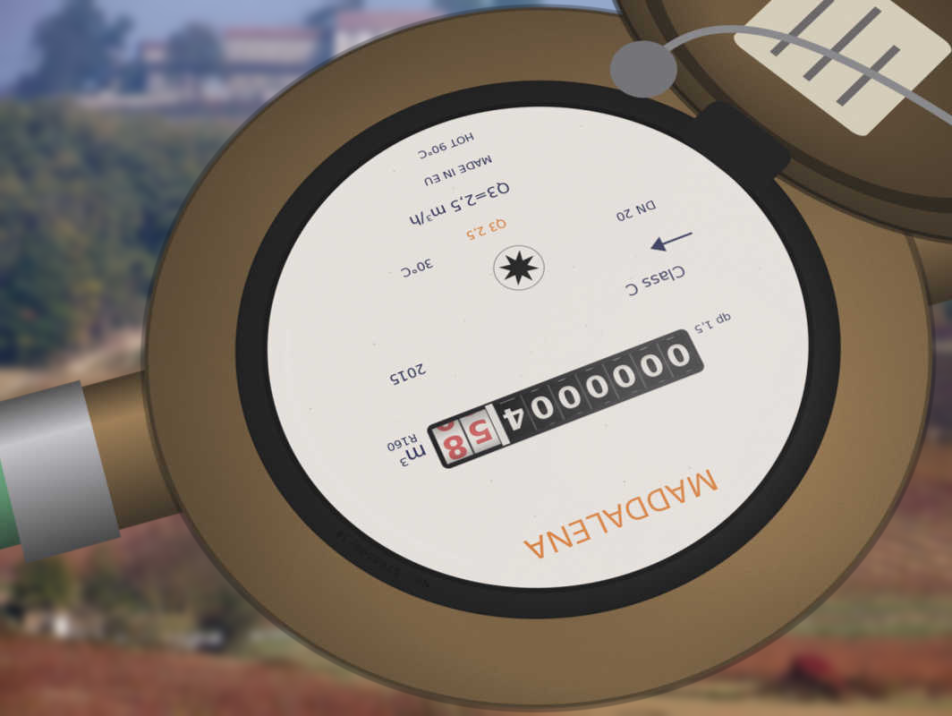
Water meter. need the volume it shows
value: 4.58 m³
